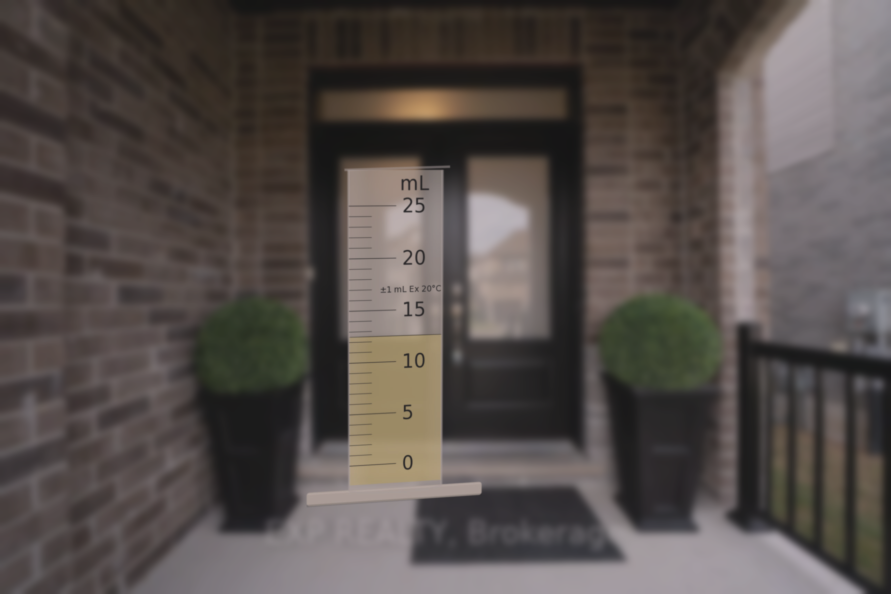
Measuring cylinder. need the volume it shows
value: 12.5 mL
